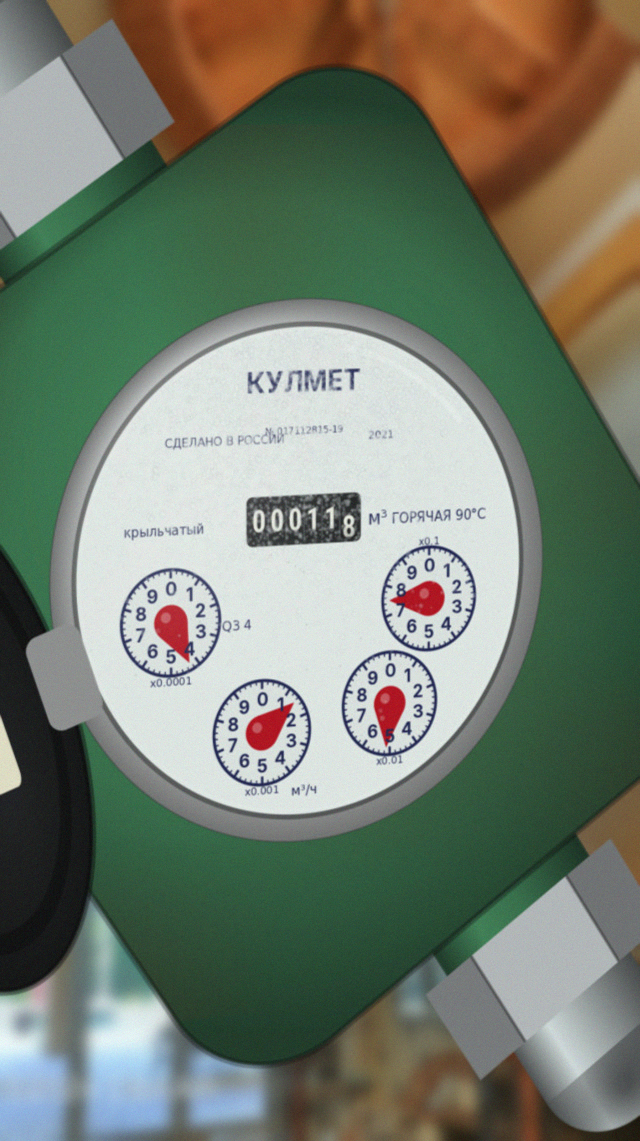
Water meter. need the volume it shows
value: 117.7514 m³
